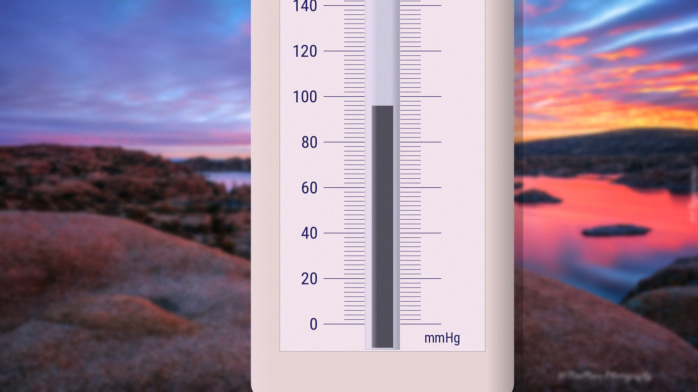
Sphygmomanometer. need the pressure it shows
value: 96 mmHg
